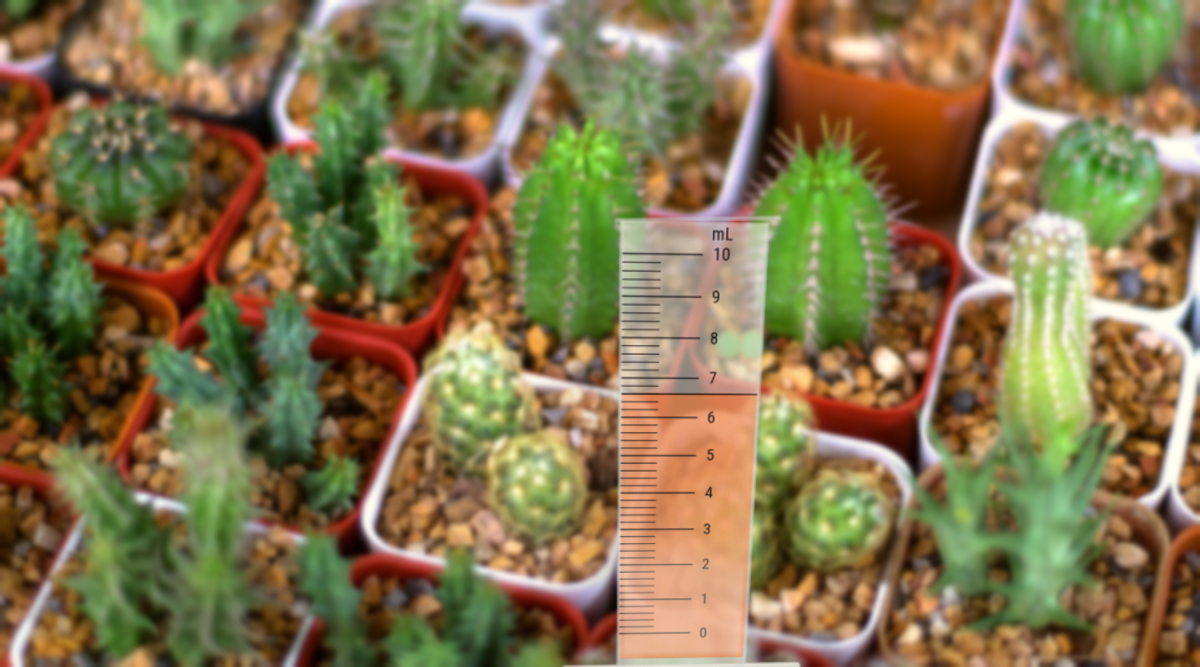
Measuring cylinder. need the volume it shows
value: 6.6 mL
